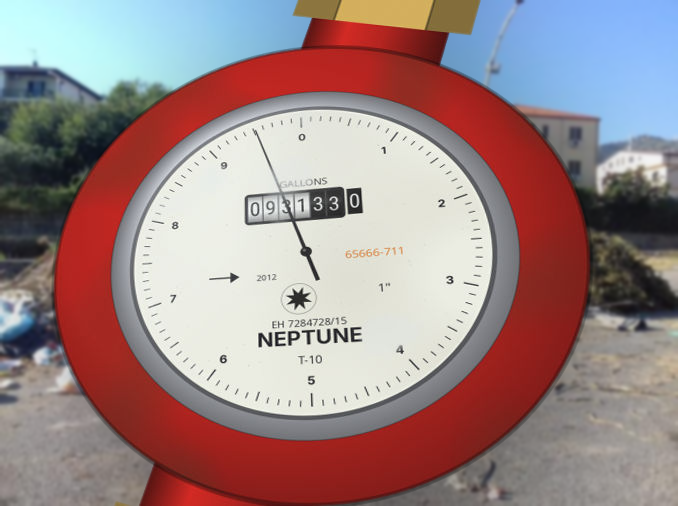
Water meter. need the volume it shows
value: 931329.5 gal
